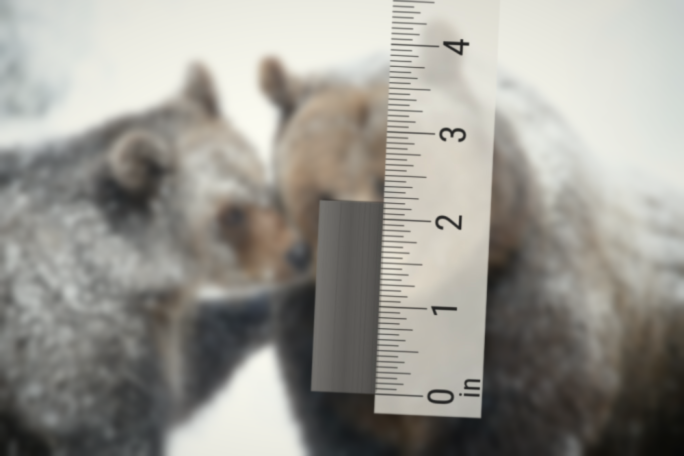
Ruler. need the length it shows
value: 2.1875 in
